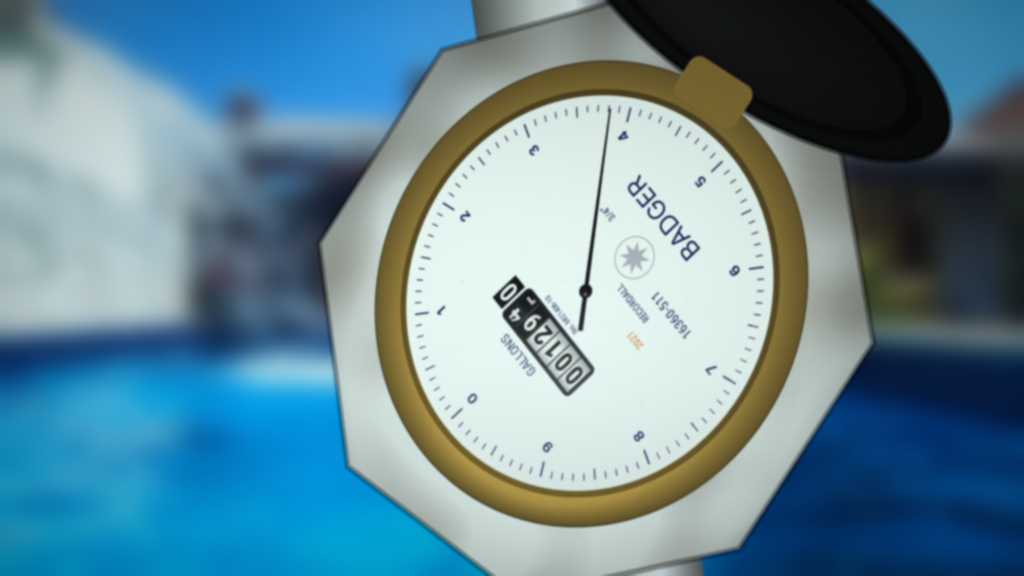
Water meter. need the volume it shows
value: 12943.8 gal
